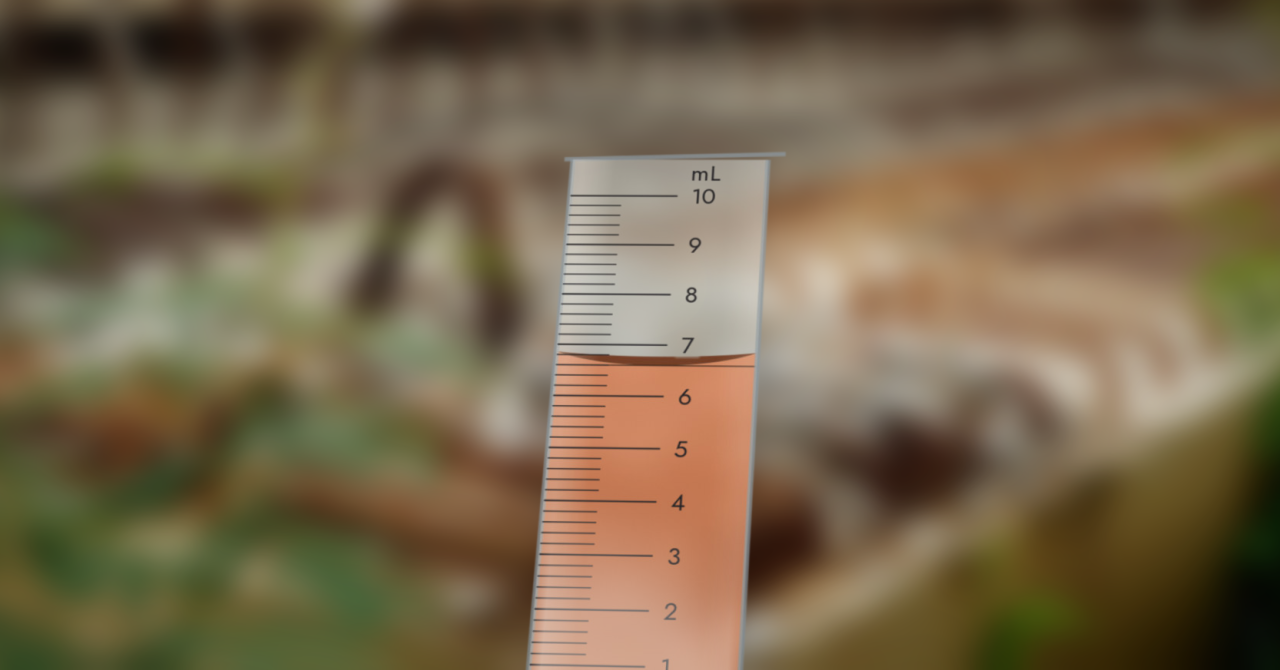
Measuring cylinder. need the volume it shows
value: 6.6 mL
